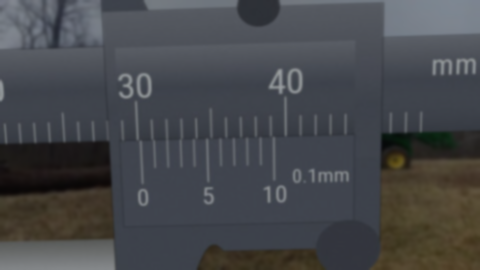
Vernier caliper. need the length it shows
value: 30.2 mm
